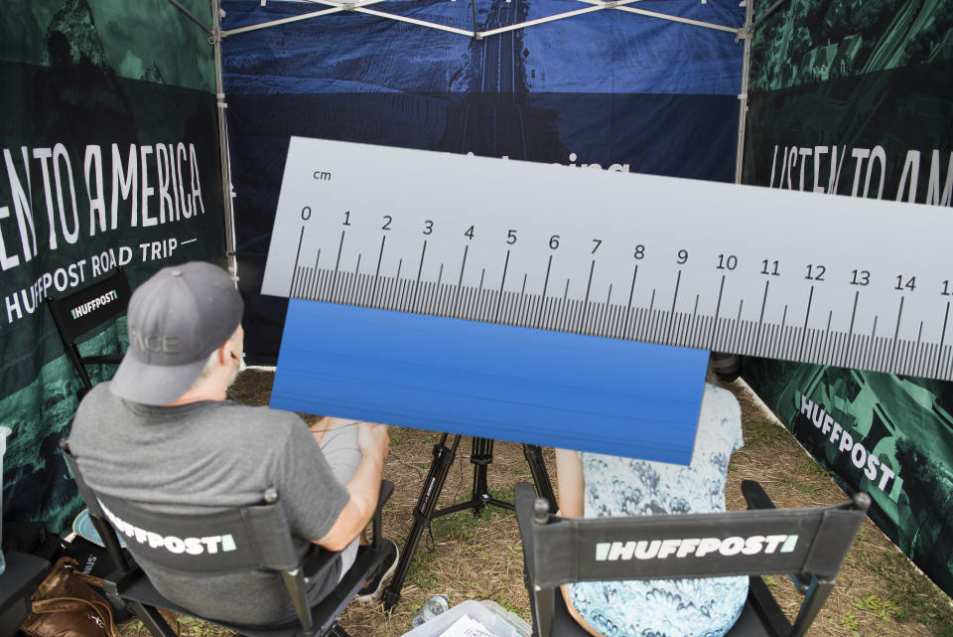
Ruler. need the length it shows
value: 10 cm
